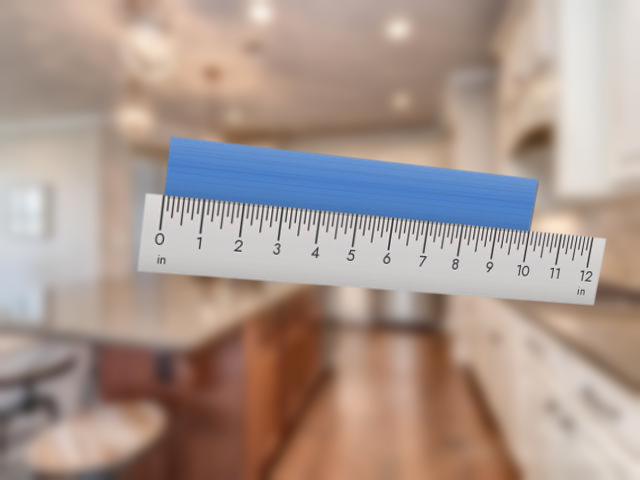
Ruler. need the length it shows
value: 10 in
